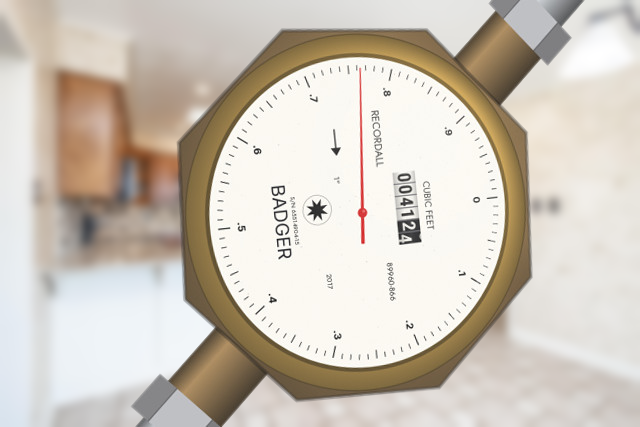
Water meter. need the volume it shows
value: 4123.76 ft³
